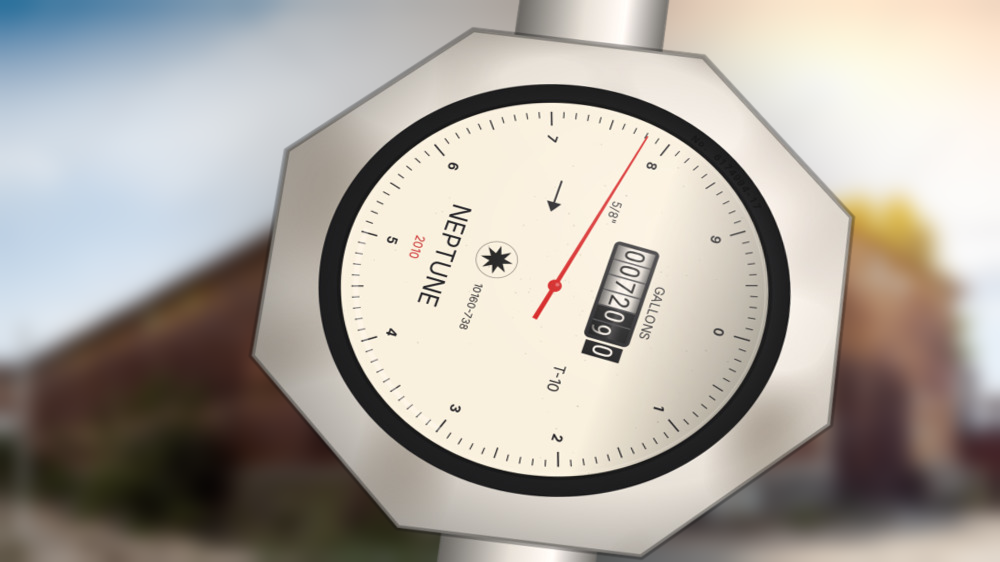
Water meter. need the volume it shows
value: 72087.8 gal
